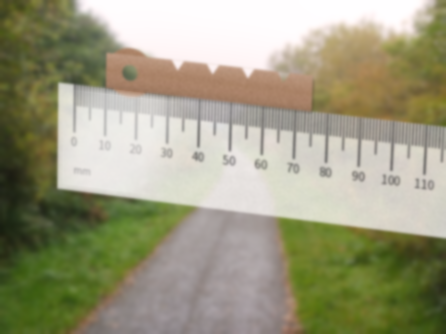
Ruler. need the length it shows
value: 65 mm
